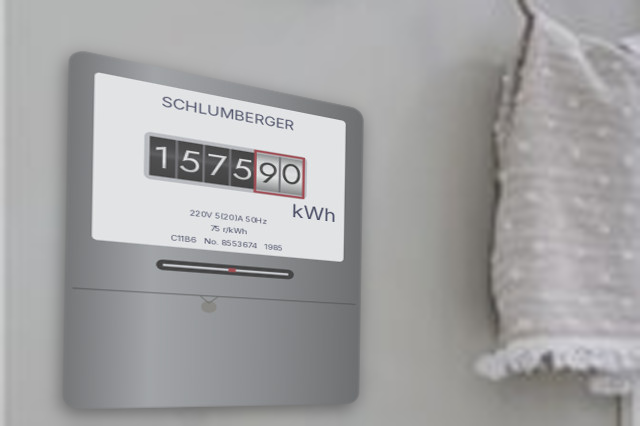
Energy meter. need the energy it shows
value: 1575.90 kWh
